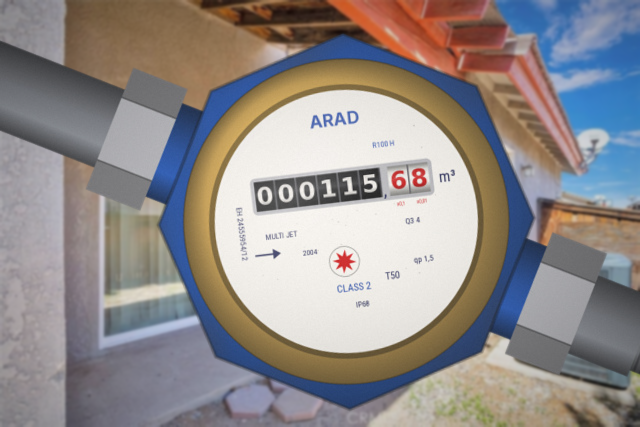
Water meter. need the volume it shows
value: 115.68 m³
